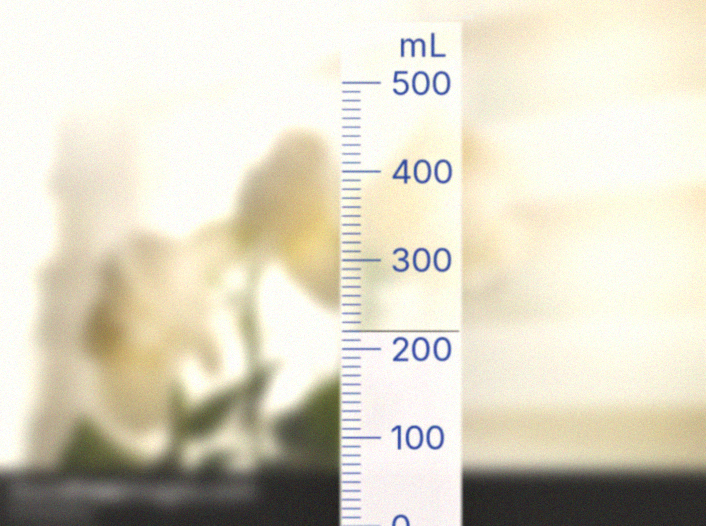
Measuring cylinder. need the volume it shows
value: 220 mL
